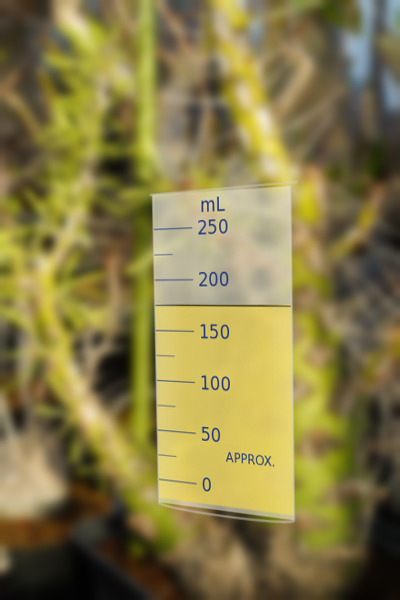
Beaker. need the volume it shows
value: 175 mL
